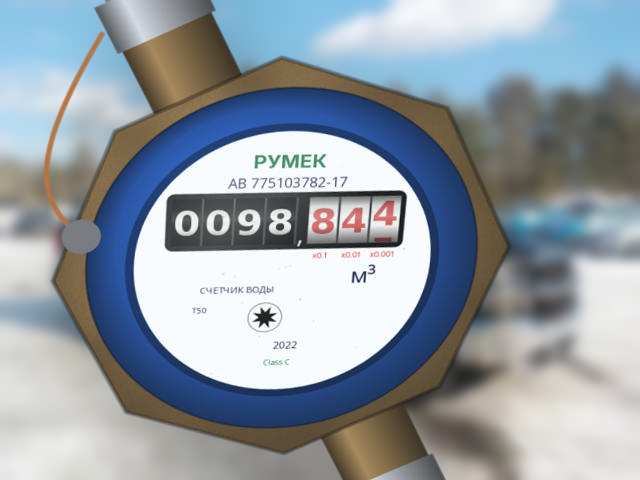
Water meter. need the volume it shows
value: 98.844 m³
